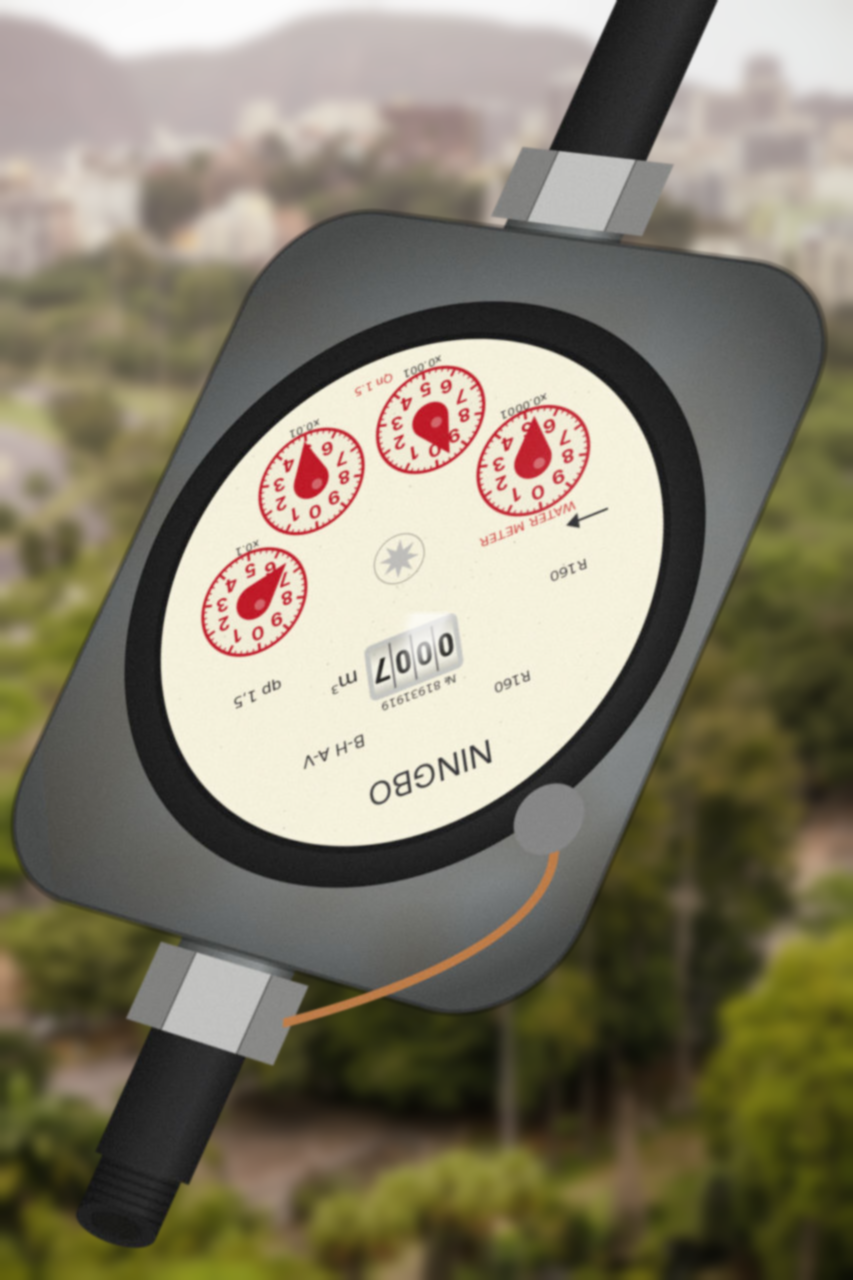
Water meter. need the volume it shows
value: 7.6495 m³
